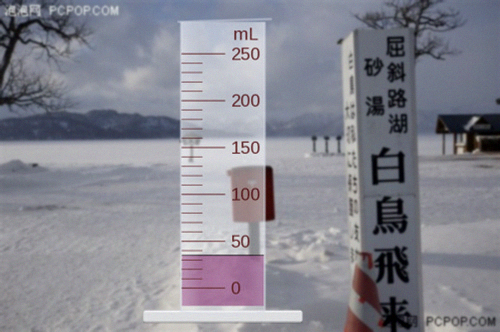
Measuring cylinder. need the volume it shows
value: 35 mL
